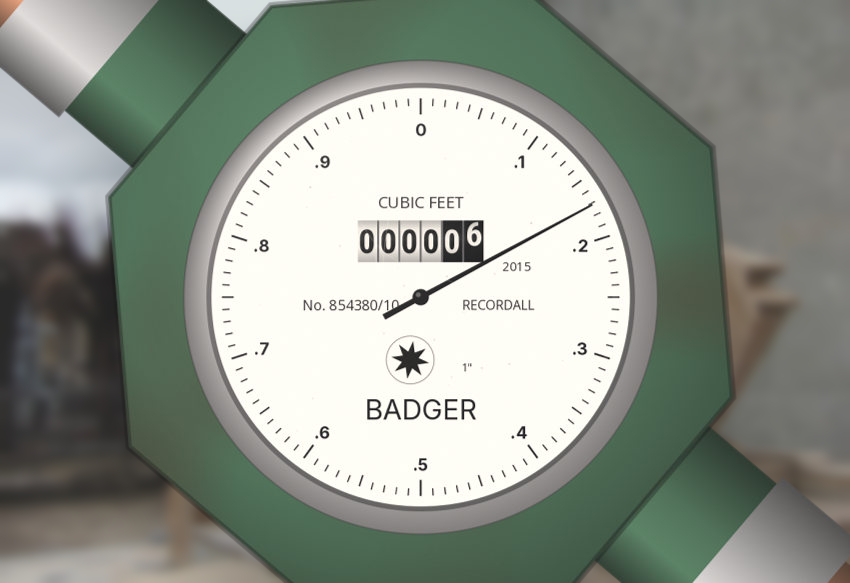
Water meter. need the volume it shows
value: 6.17 ft³
